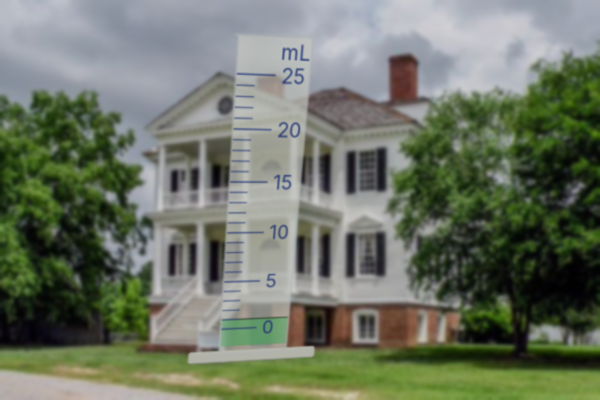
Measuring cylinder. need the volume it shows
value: 1 mL
